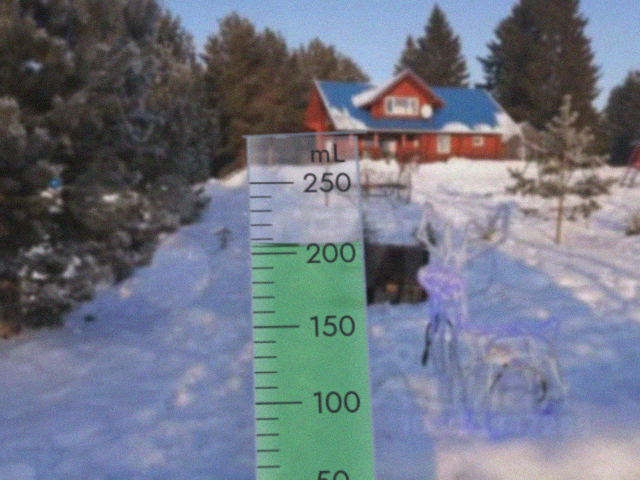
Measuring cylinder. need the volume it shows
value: 205 mL
